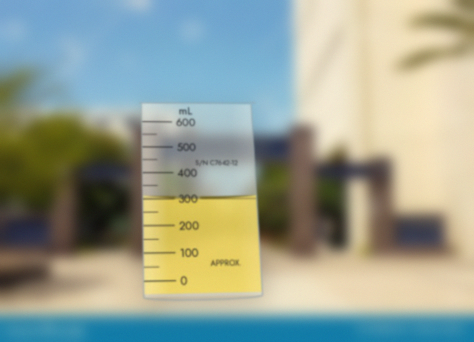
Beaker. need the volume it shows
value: 300 mL
